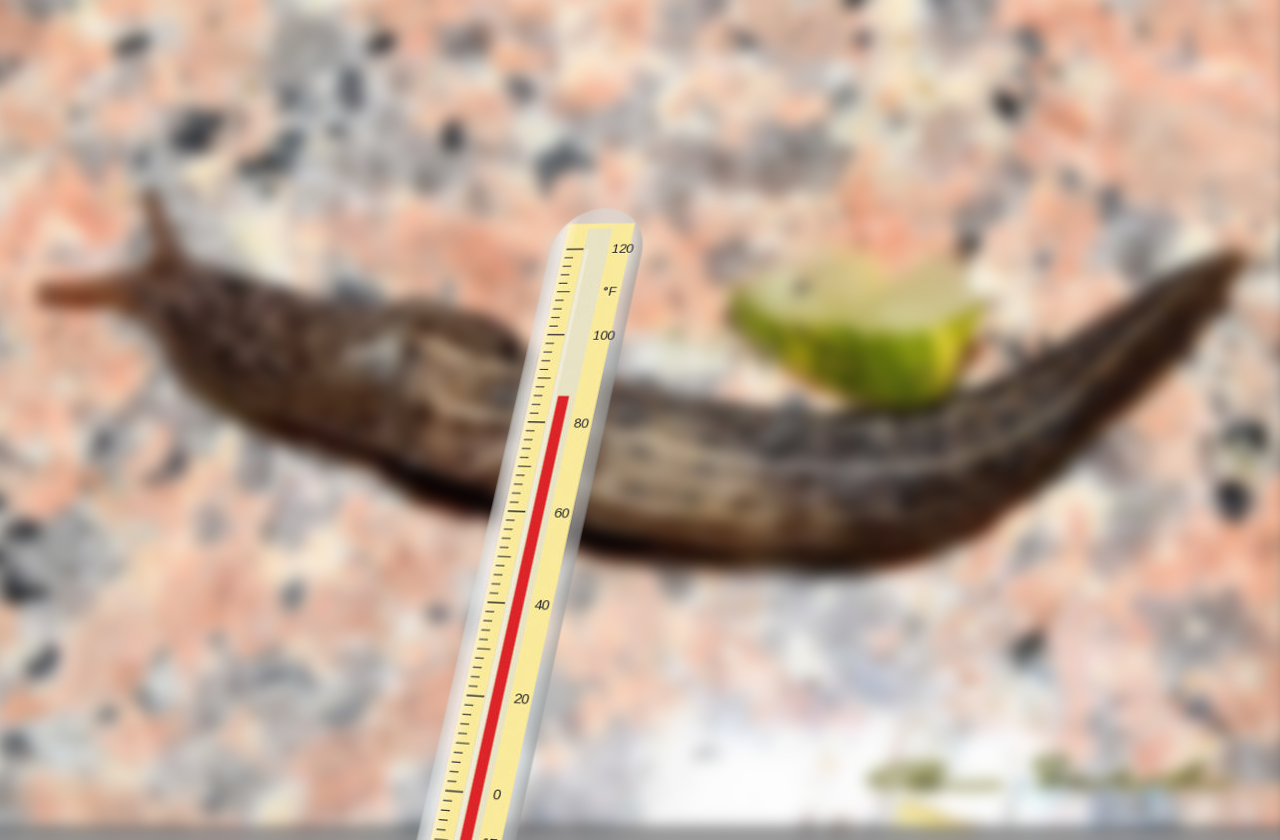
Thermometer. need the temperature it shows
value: 86 °F
